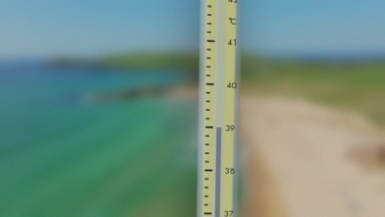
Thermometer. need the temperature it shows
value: 39 °C
